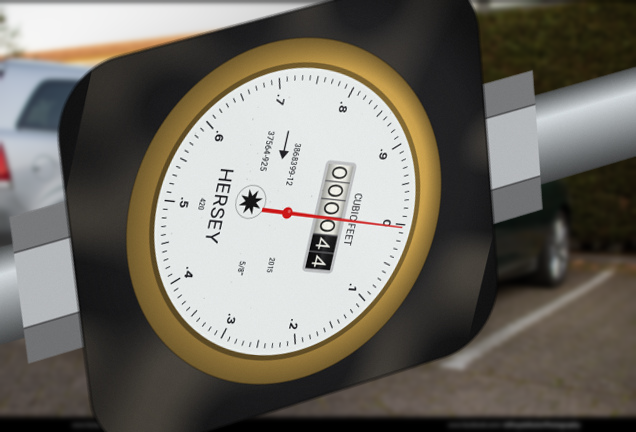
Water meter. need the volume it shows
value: 44.00 ft³
